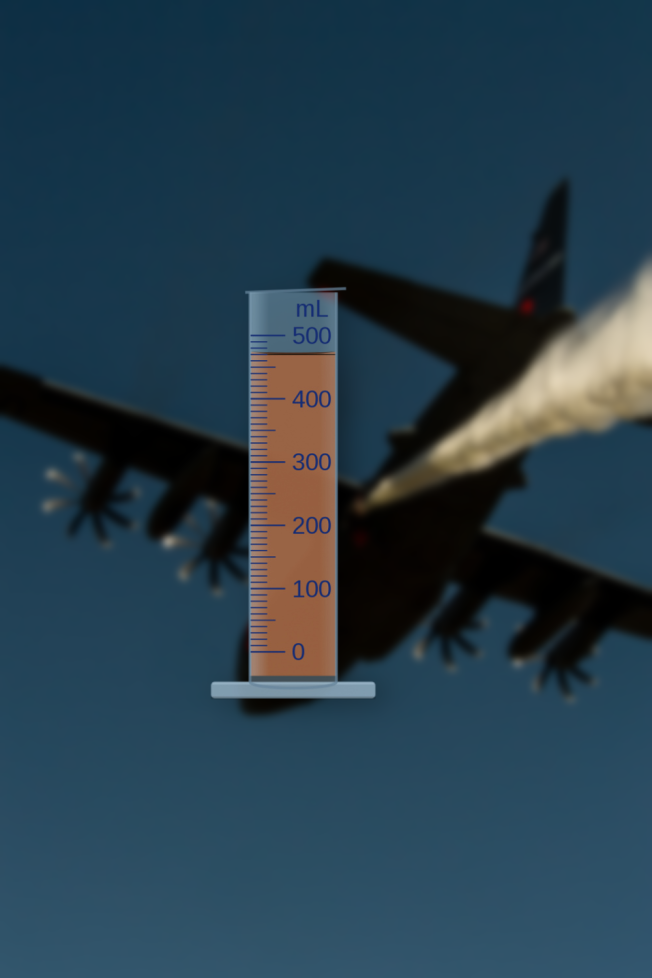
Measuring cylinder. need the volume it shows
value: 470 mL
